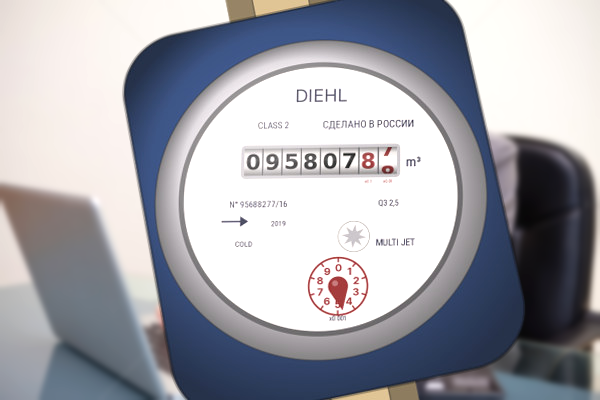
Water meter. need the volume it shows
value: 95807.874 m³
